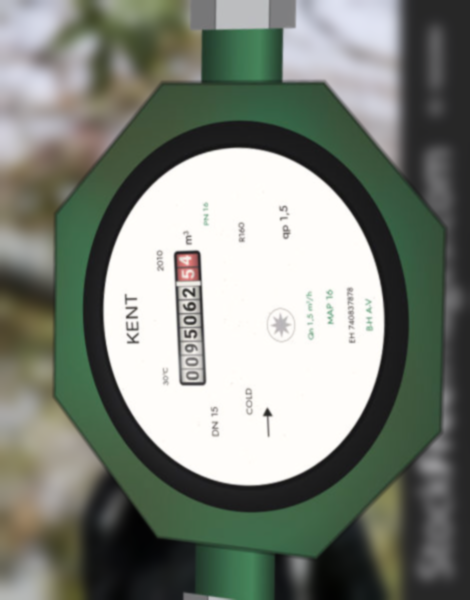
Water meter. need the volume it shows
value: 95062.54 m³
